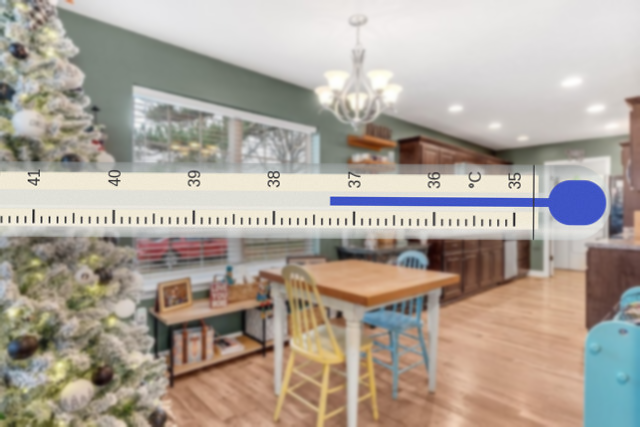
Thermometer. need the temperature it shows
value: 37.3 °C
